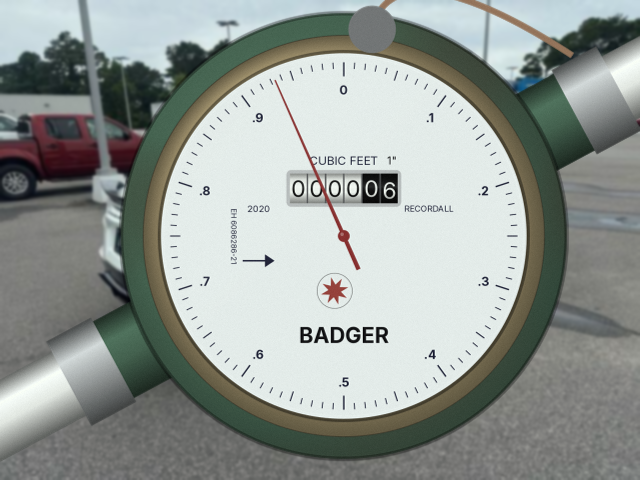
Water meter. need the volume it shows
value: 5.93 ft³
